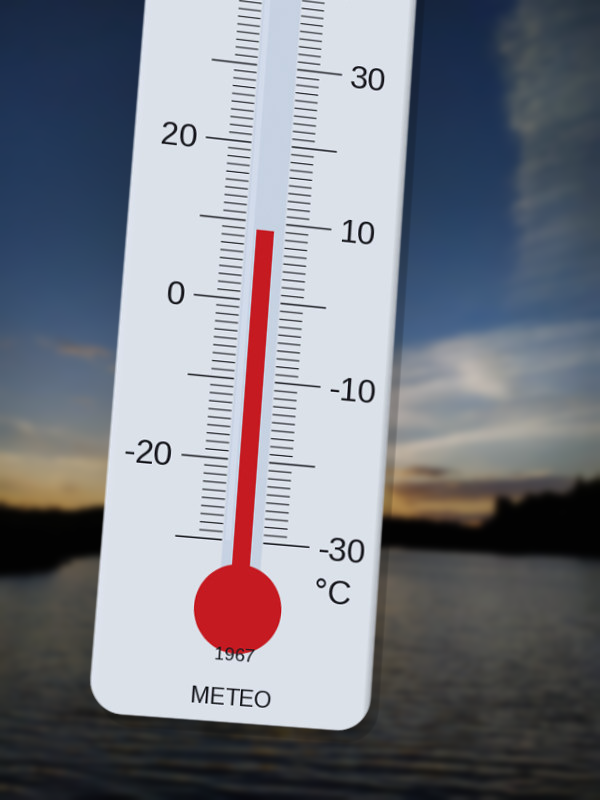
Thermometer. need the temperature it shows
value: 9 °C
